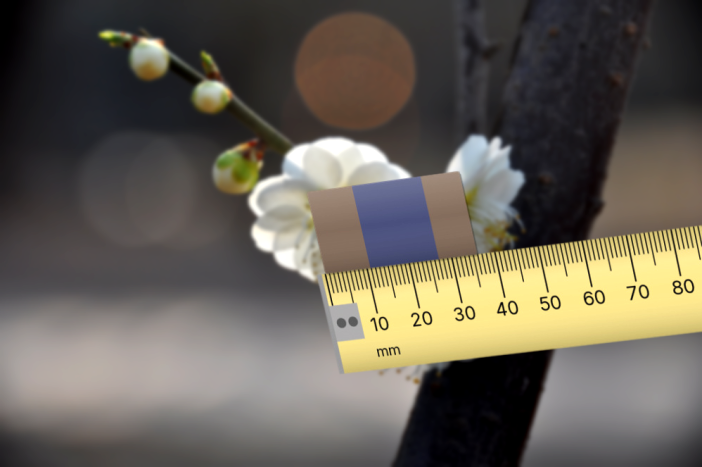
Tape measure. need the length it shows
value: 36 mm
